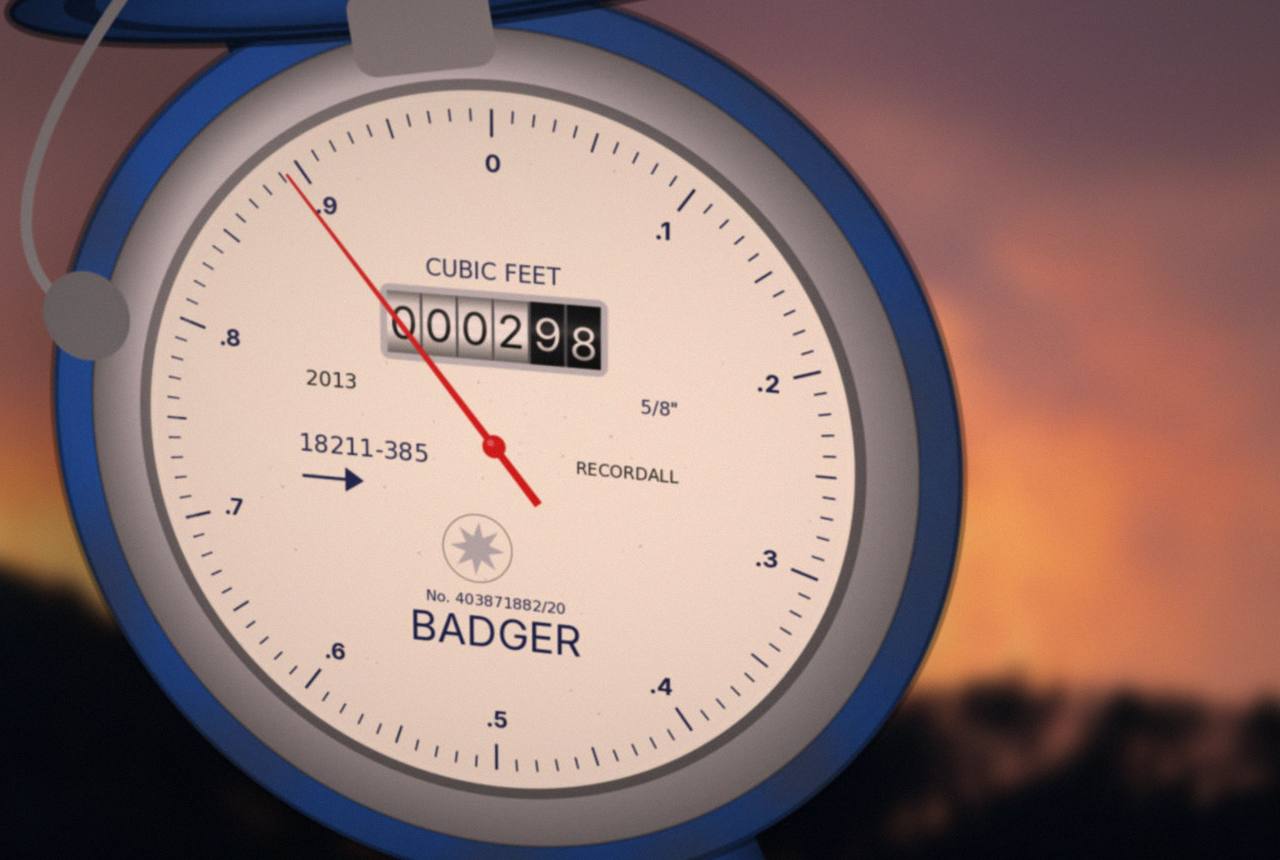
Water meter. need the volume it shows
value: 297.89 ft³
